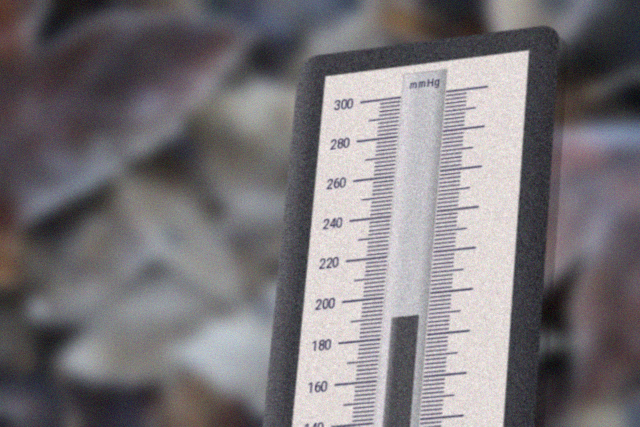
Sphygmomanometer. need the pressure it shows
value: 190 mmHg
